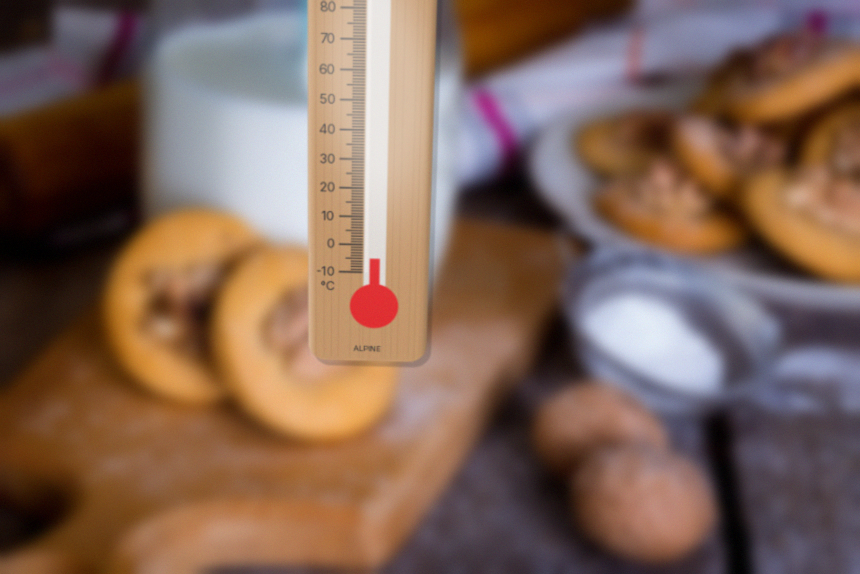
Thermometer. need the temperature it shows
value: -5 °C
